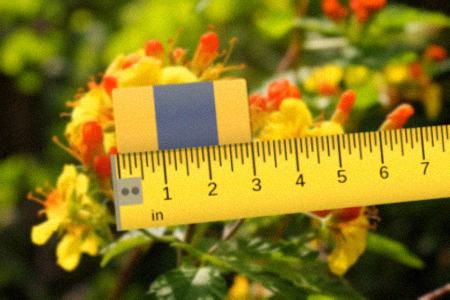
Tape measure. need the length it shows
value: 3 in
